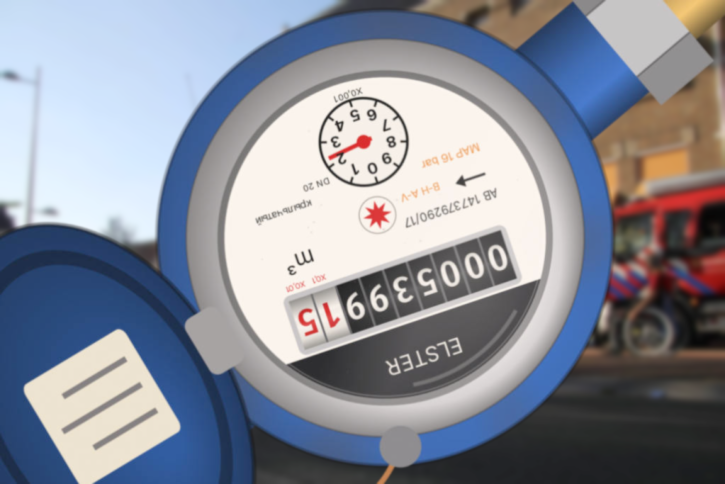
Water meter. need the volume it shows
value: 5399.152 m³
